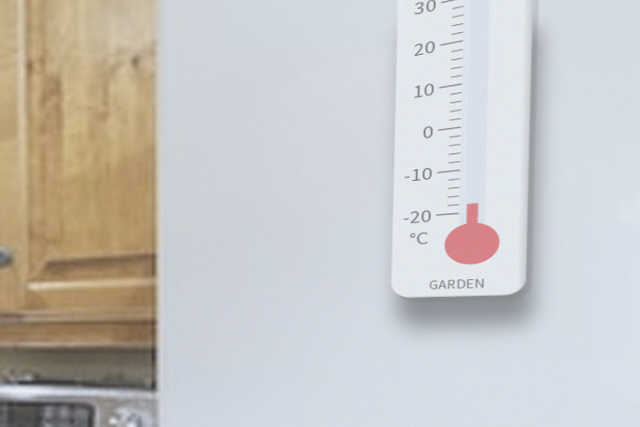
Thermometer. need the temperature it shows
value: -18 °C
